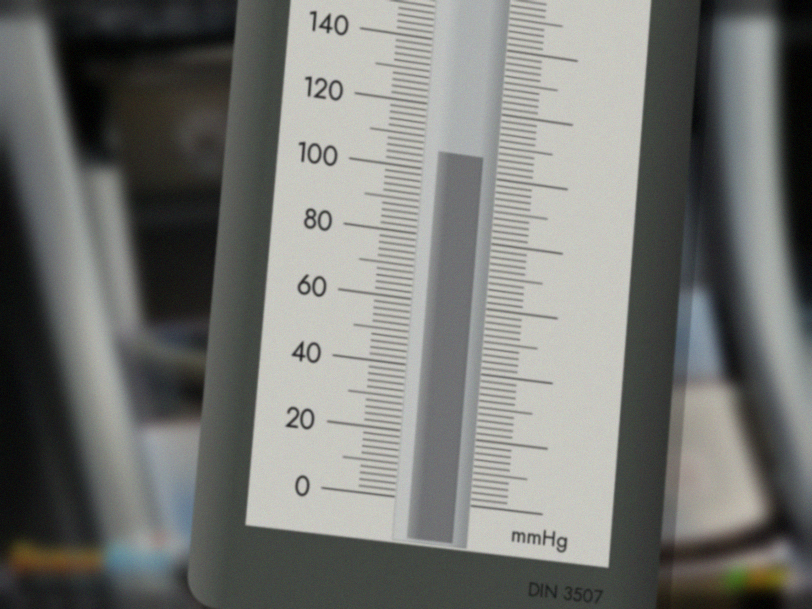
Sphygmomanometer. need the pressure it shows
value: 106 mmHg
